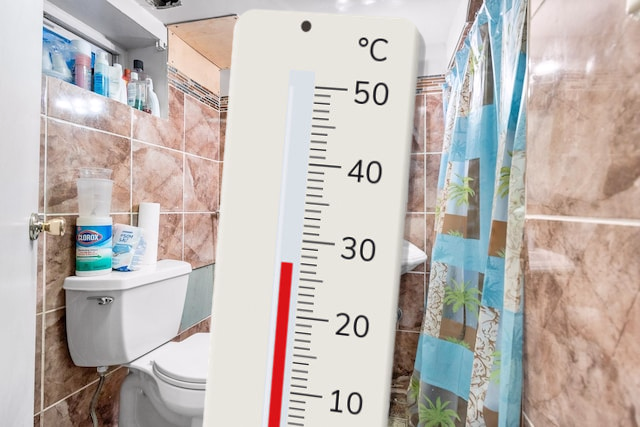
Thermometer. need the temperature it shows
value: 27 °C
